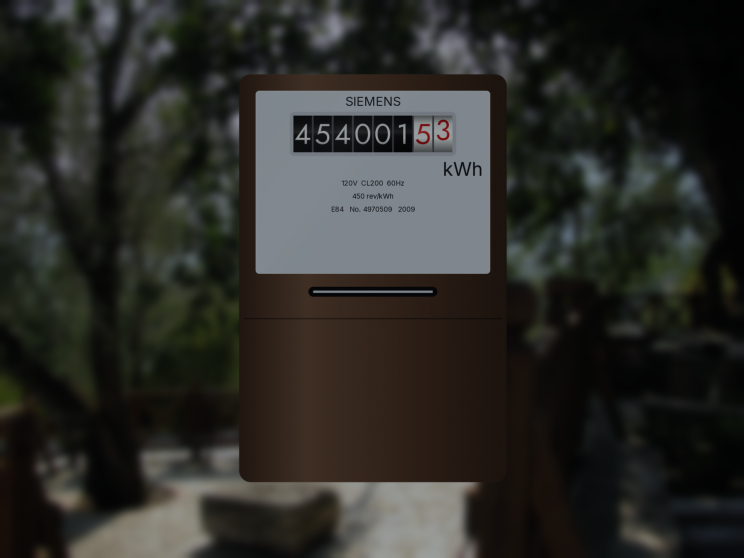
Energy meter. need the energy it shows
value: 454001.53 kWh
